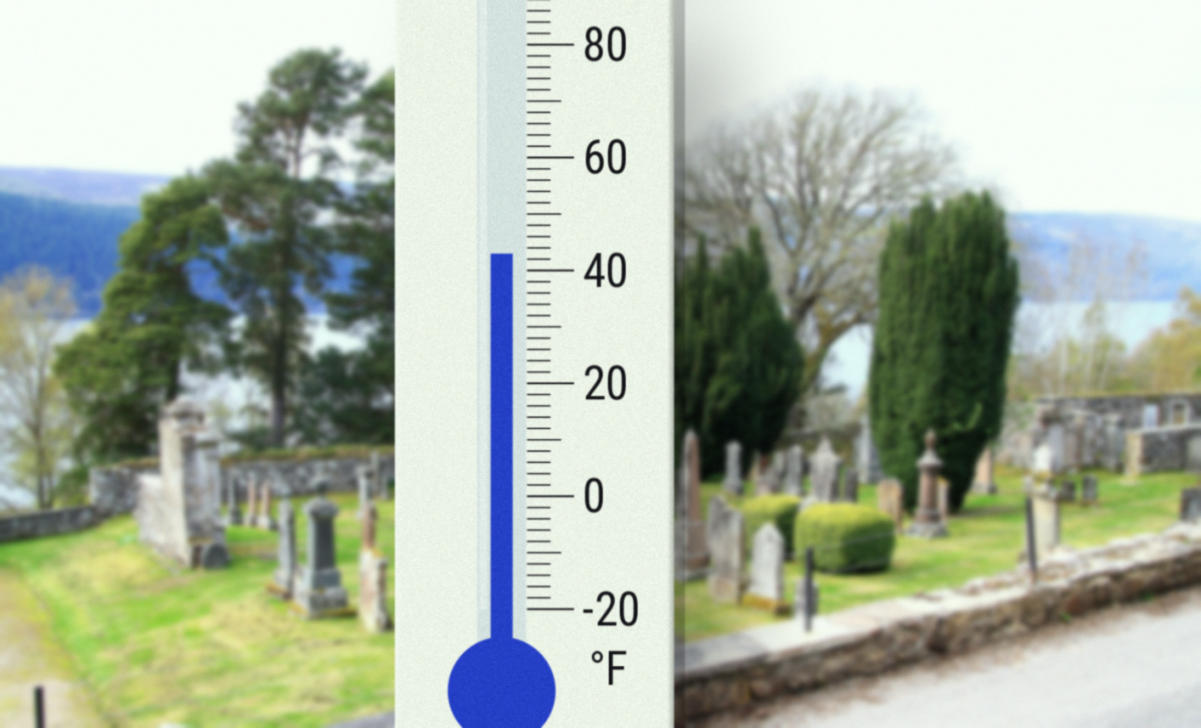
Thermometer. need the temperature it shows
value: 43 °F
